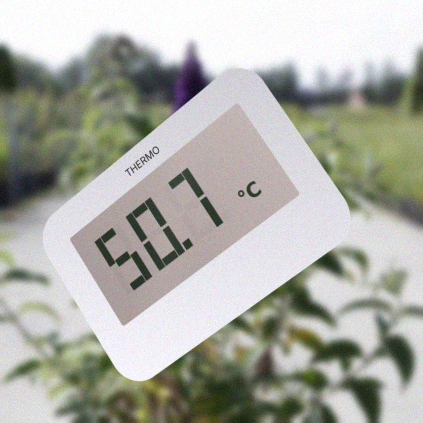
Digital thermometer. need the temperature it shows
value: 50.7 °C
